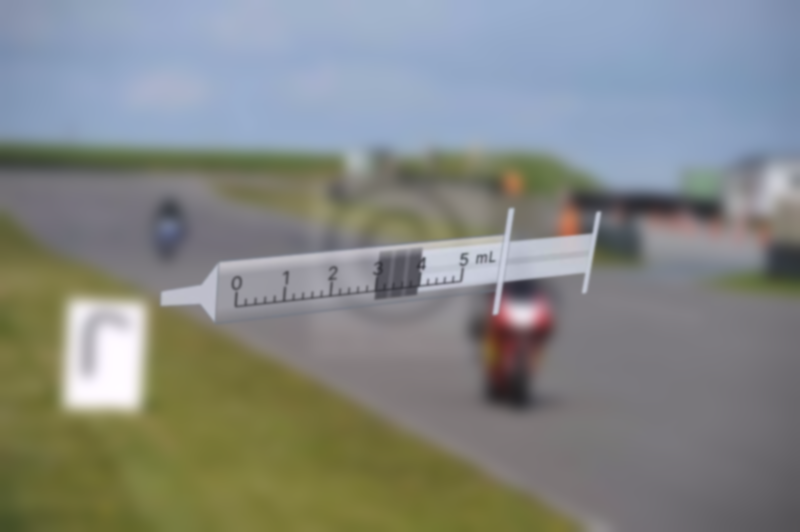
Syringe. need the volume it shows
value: 3 mL
